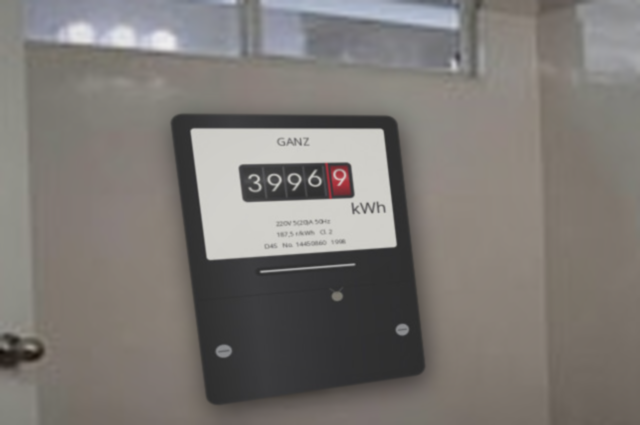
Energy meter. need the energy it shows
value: 3996.9 kWh
